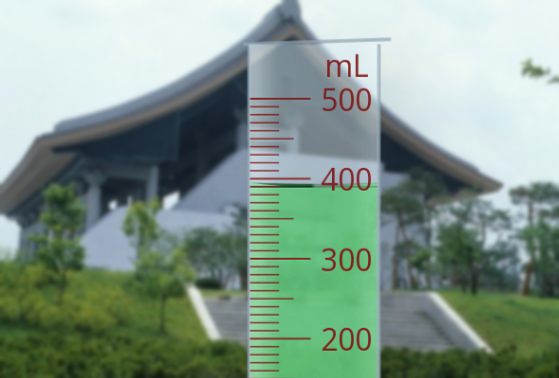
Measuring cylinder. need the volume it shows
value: 390 mL
